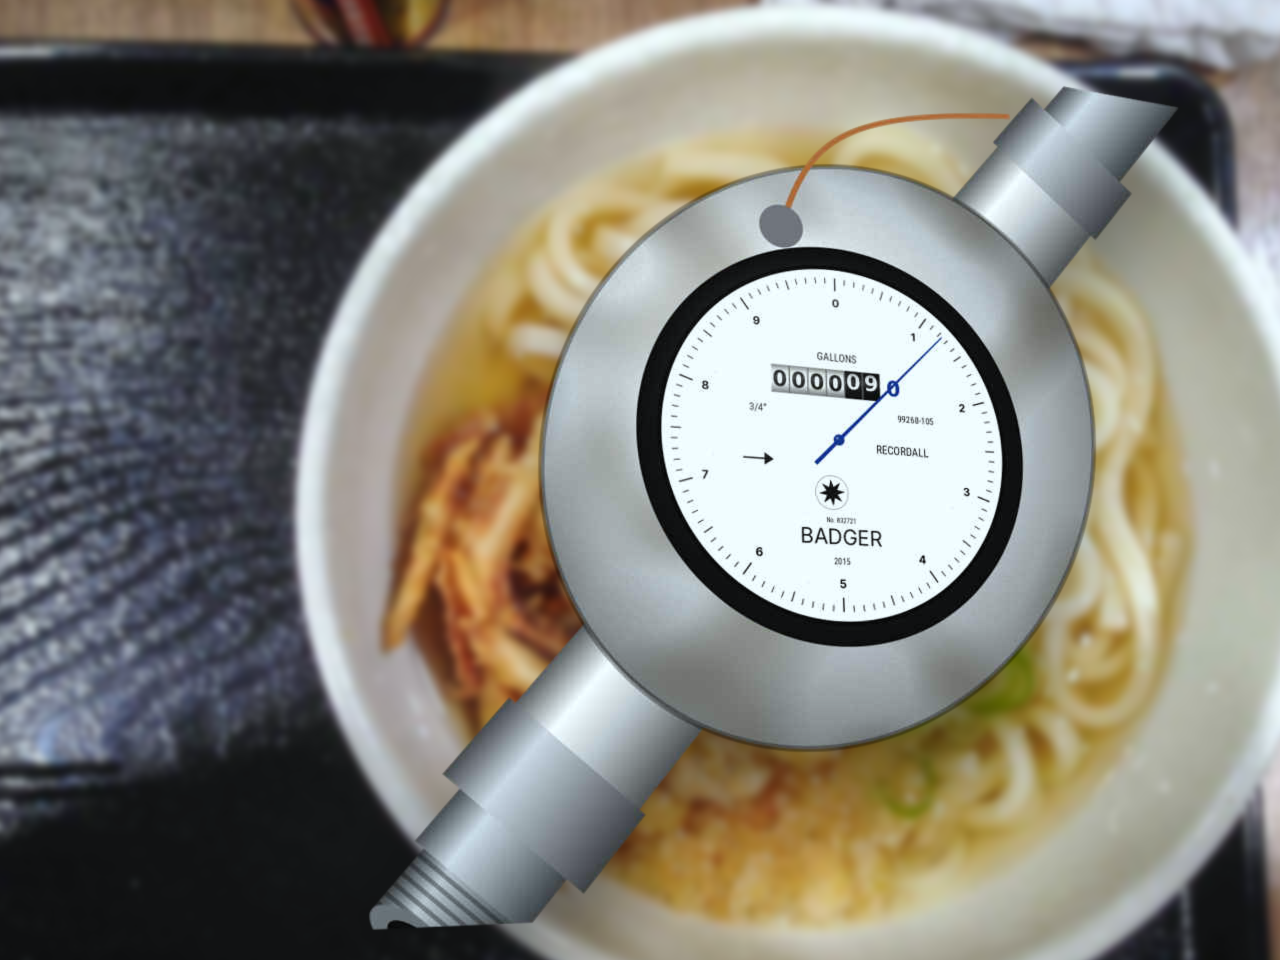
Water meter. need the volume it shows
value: 91.2 gal
